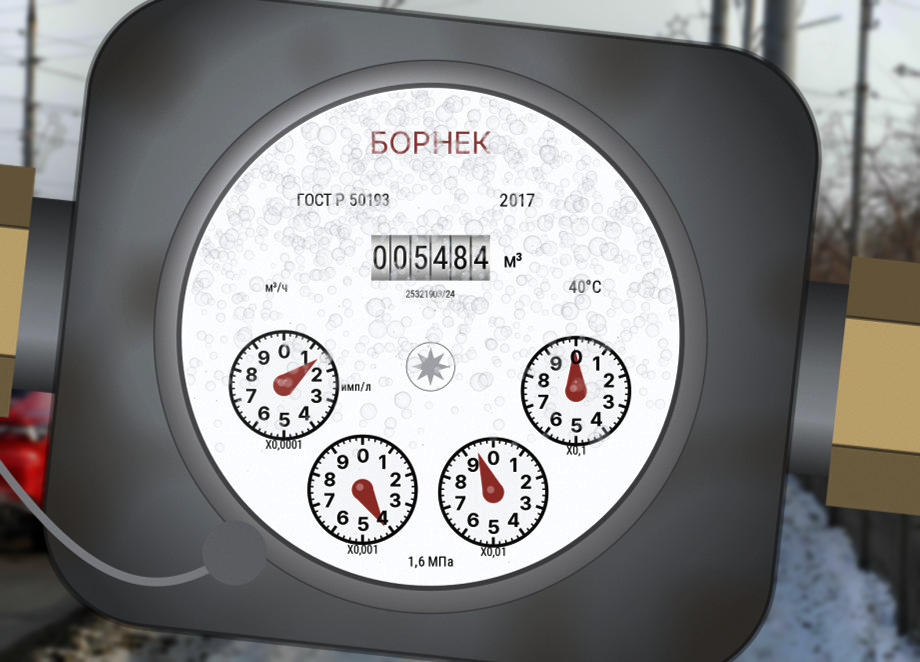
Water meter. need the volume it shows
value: 5483.9941 m³
